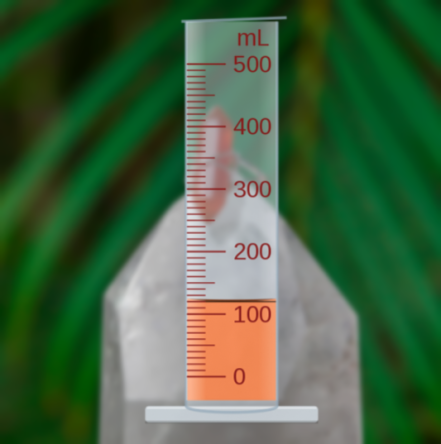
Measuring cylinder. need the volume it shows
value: 120 mL
